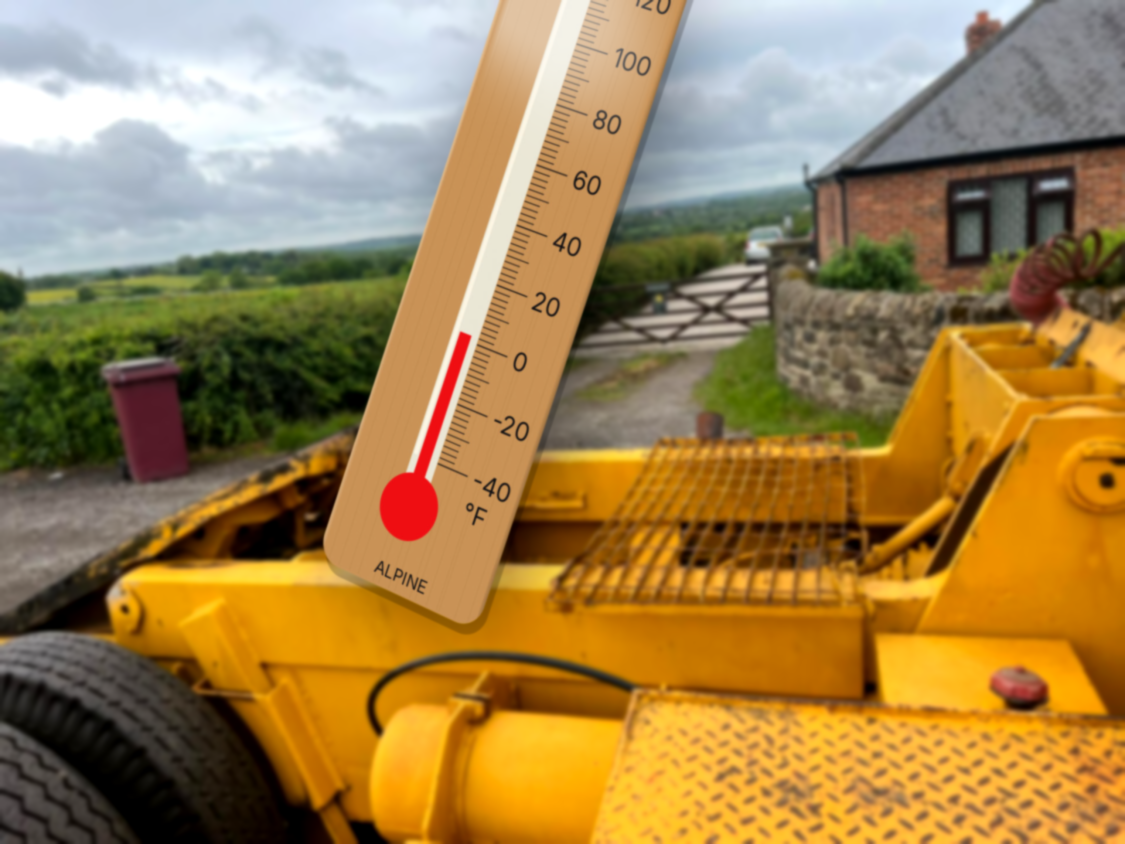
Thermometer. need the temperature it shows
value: 2 °F
